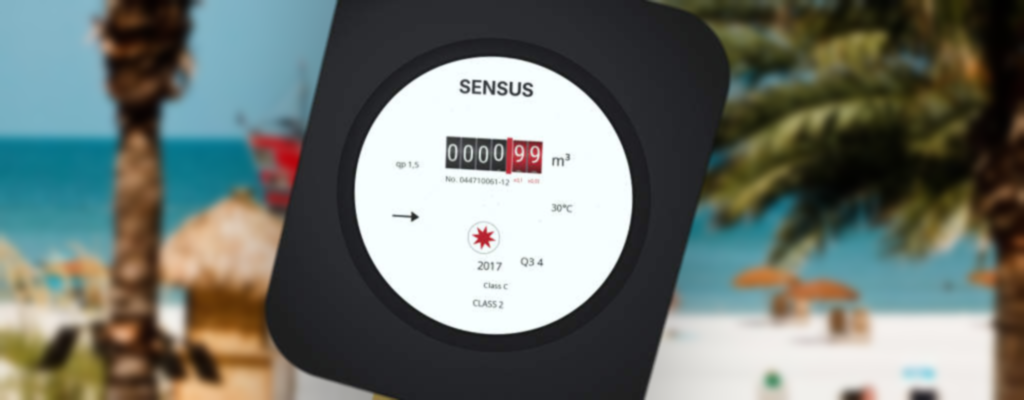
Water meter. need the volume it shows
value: 0.99 m³
